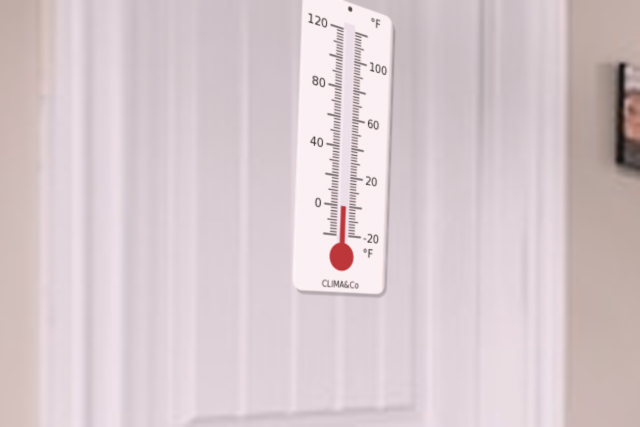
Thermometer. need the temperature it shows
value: 0 °F
